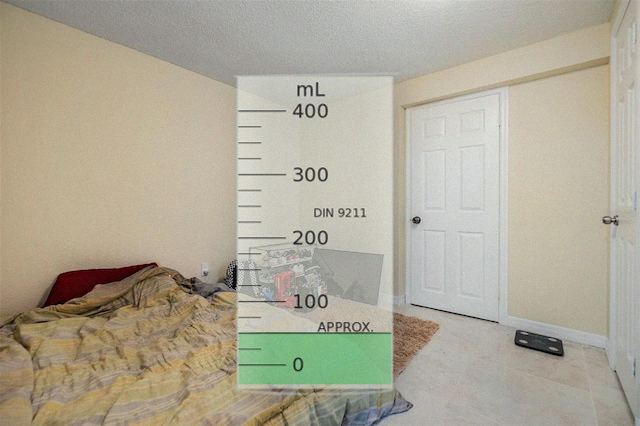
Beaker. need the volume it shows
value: 50 mL
